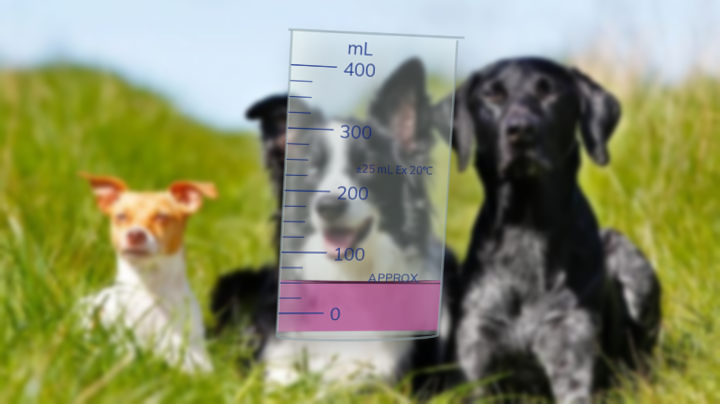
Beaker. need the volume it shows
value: 50 mL
